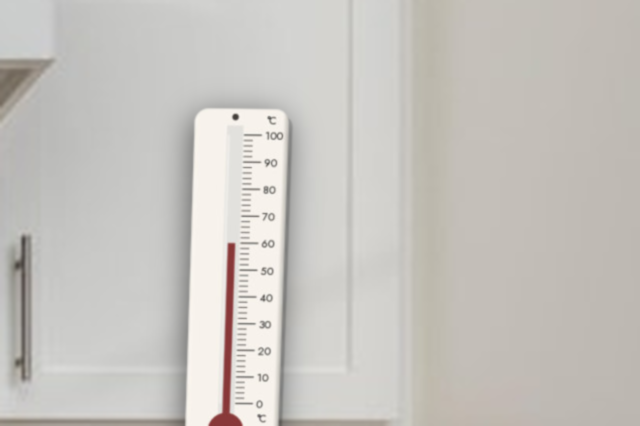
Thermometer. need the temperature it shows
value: 60 °C
